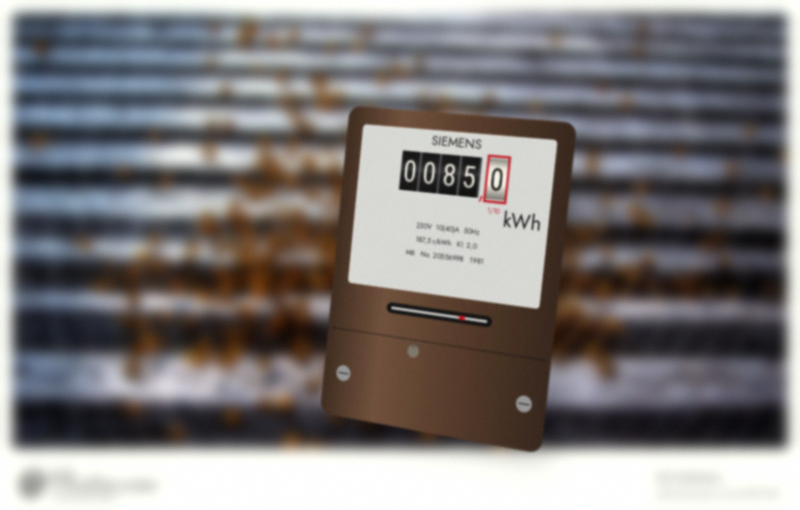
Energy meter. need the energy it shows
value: 85.0 kWh
